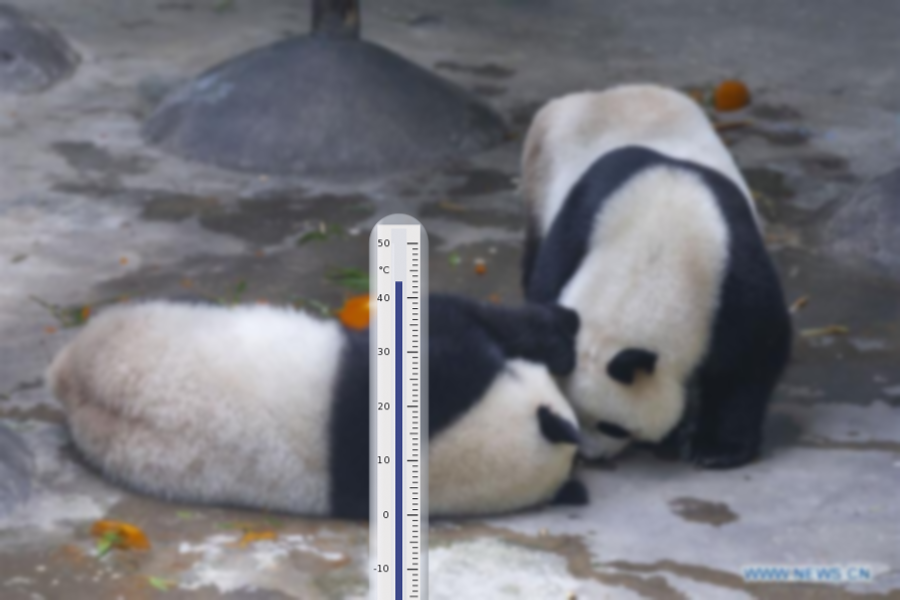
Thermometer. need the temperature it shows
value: 43 °C
